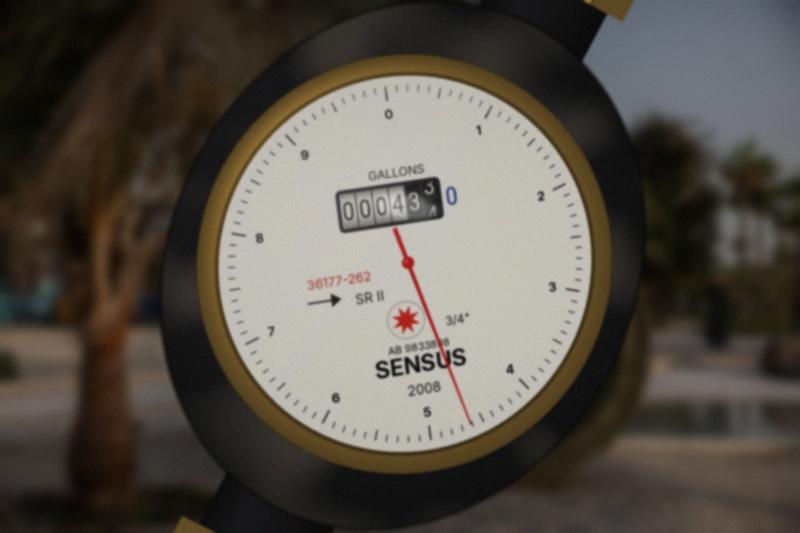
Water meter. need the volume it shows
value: 4334.6 gal
